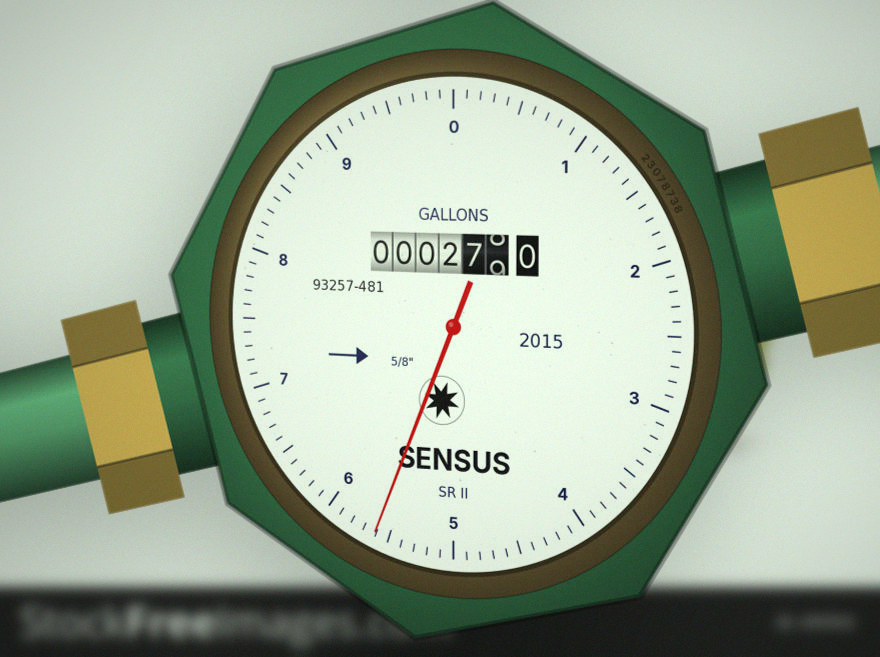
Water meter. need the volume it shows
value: 2785.6 gal
